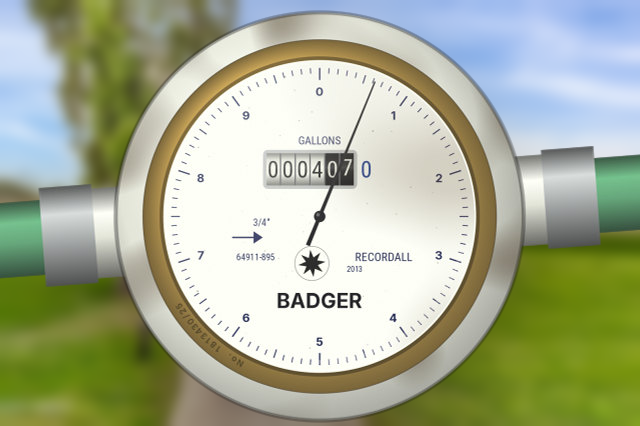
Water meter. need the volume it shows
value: 4070.6 gal
